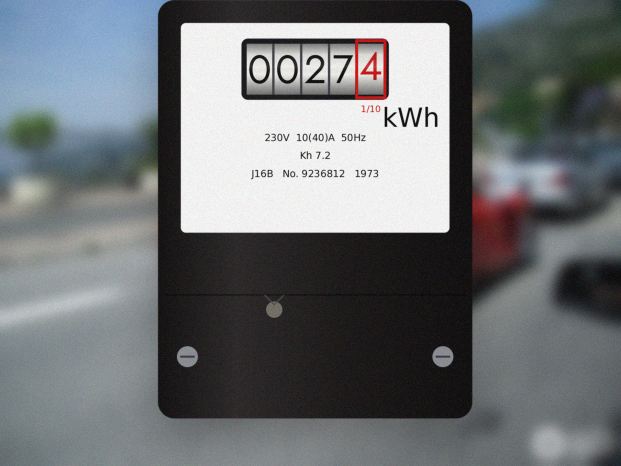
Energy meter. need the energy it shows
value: 27.4 kWh
